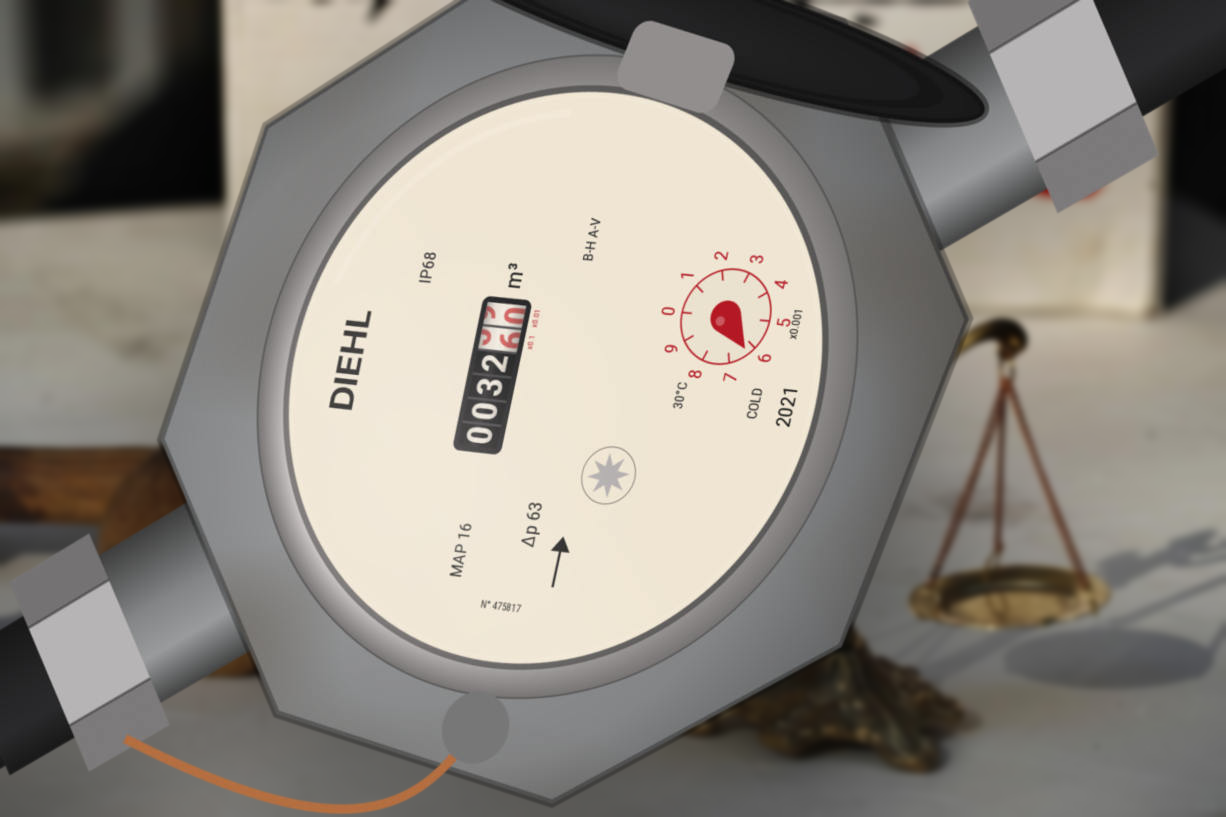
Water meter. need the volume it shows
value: 32.596 m³
